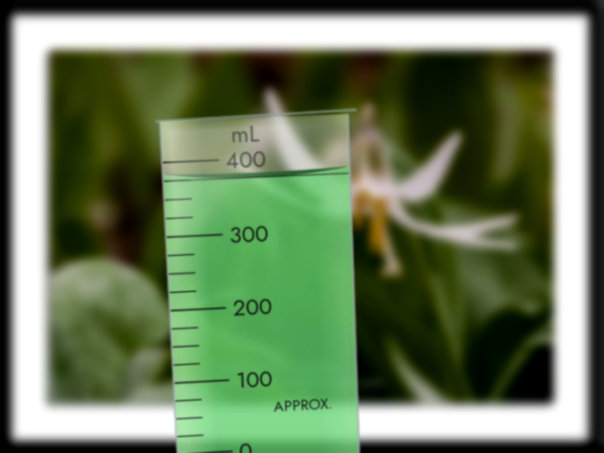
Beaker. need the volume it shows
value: 375 mL
